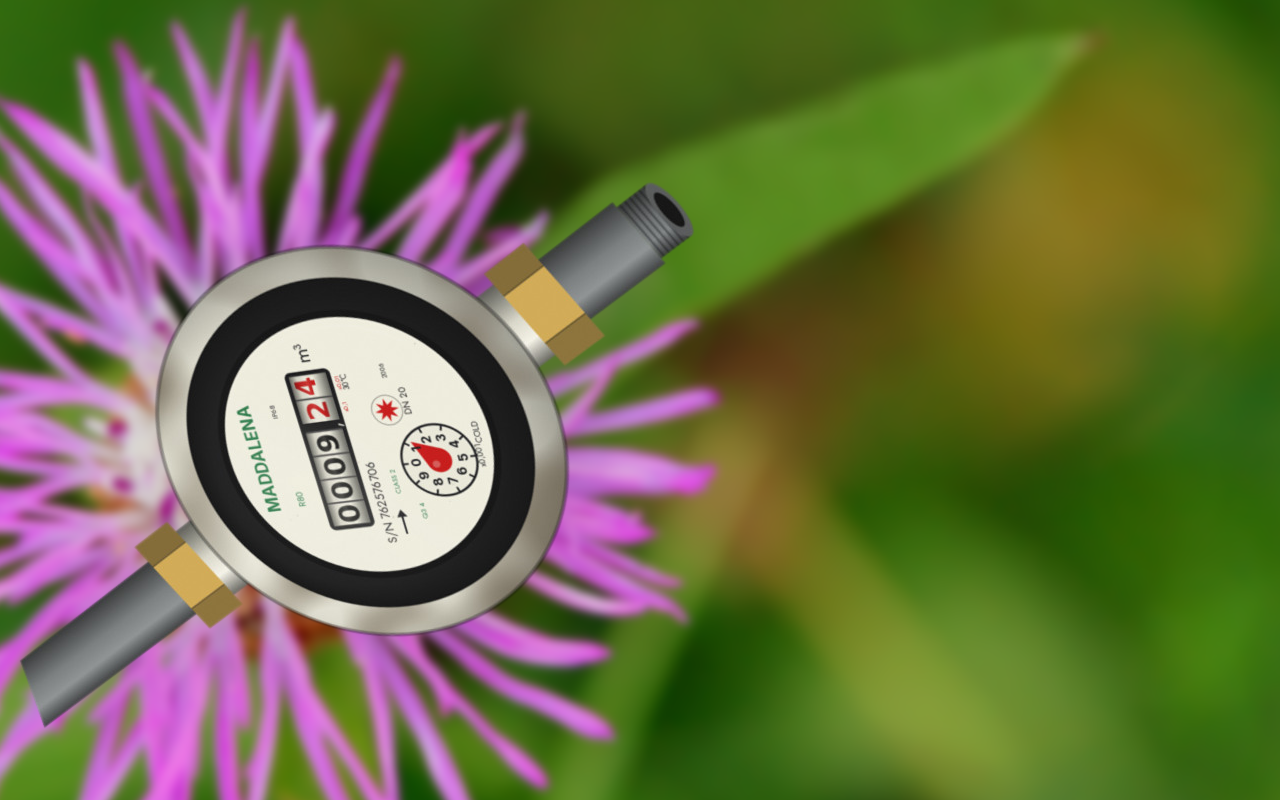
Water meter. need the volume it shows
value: 9.241 m³
